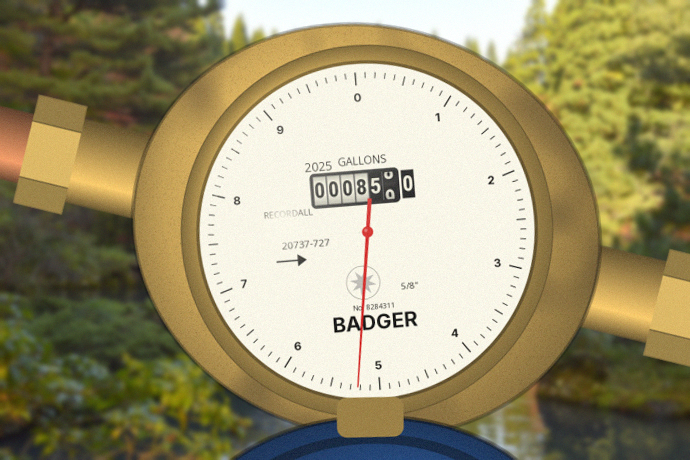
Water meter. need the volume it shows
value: 8585.2 gal
